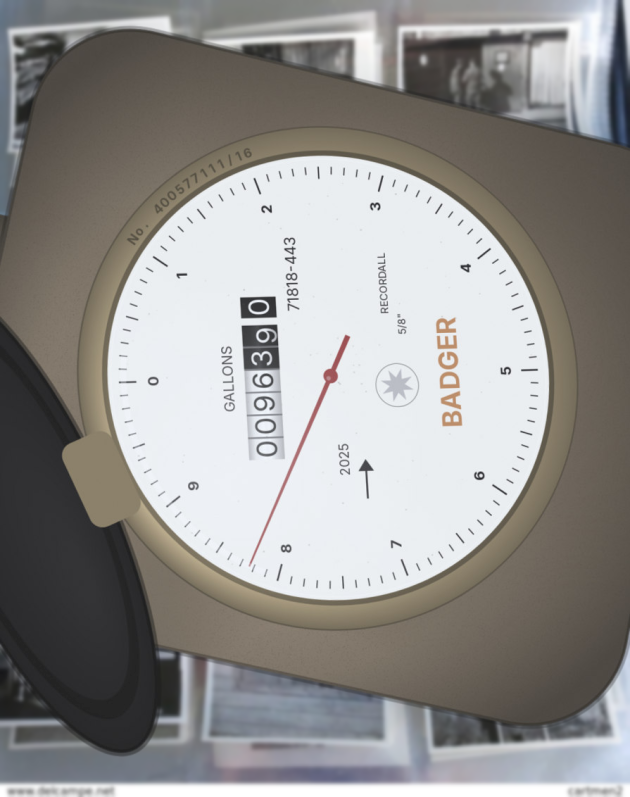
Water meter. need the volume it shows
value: 96388.2 gal
